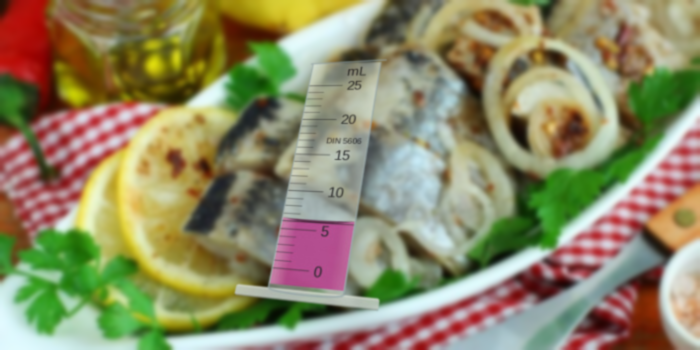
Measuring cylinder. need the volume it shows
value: 6 mL
